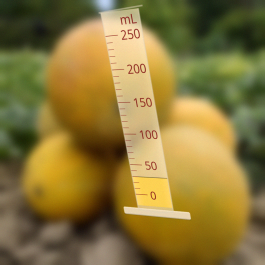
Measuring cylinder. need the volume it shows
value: 30 mL
